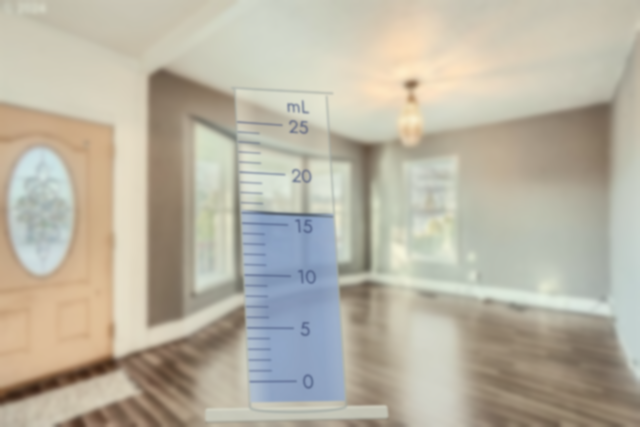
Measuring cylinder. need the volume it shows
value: 16 mL
